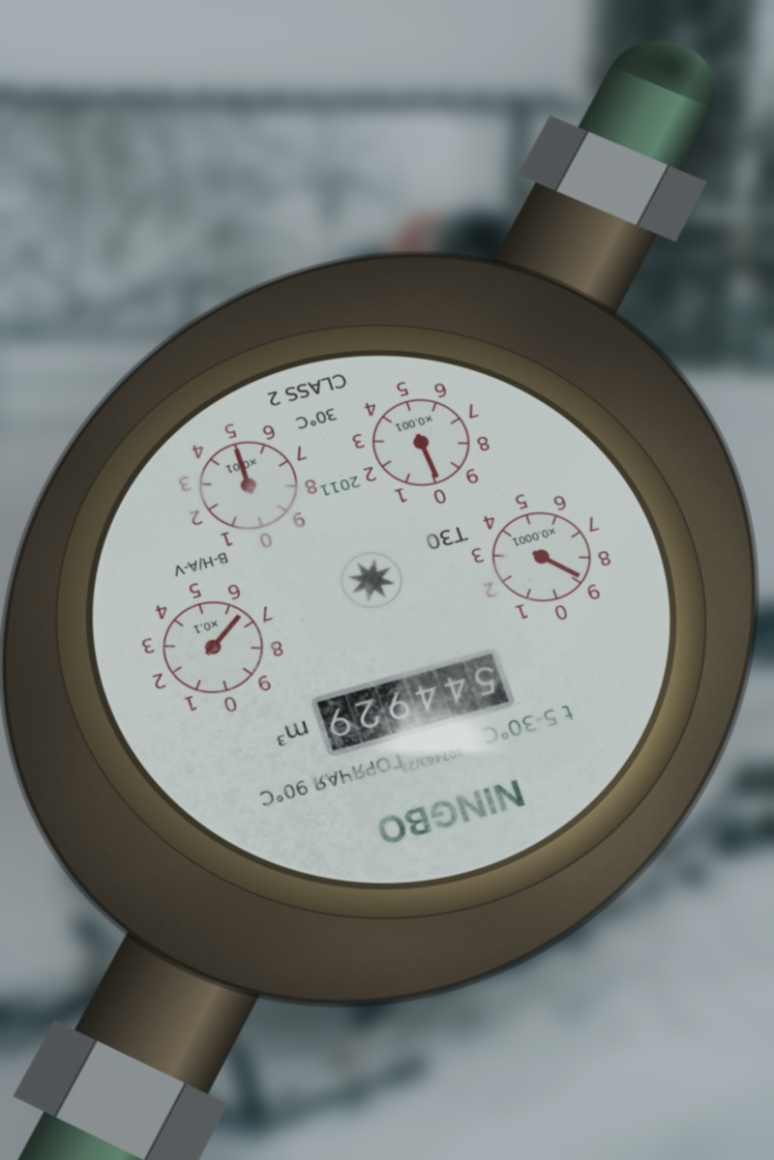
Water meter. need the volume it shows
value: 544929.6498 m³
